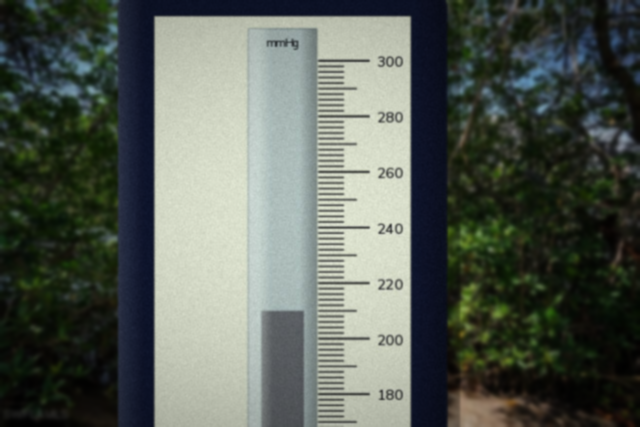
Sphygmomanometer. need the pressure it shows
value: 210 mmHg
